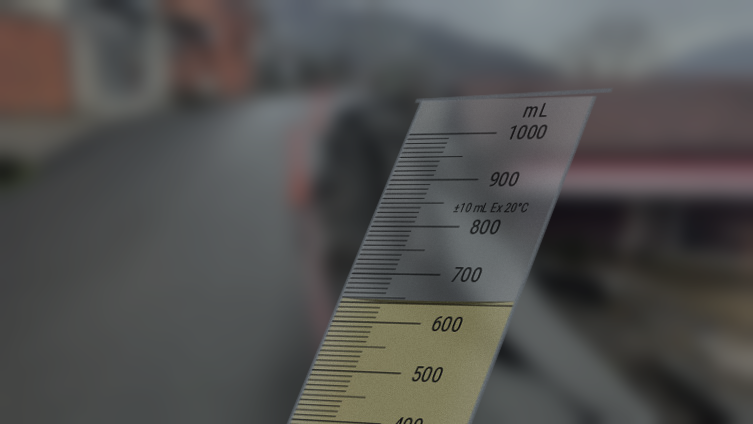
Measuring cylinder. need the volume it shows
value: 640 mL
